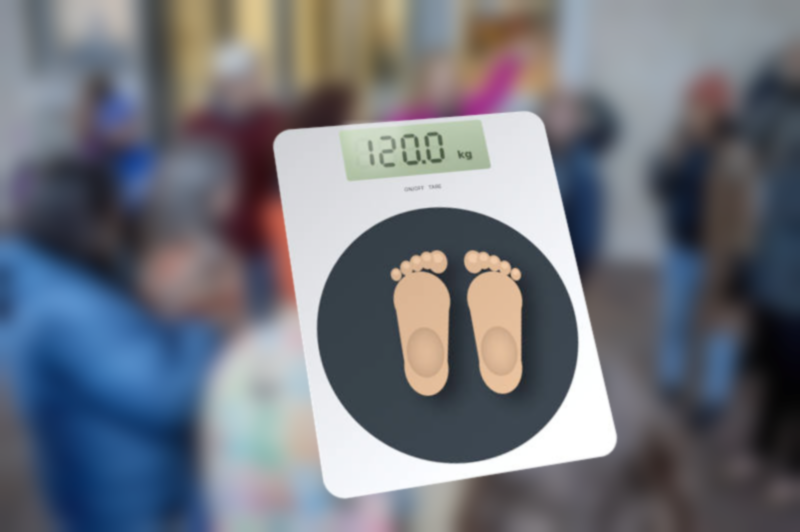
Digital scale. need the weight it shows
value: 120.0 kg
